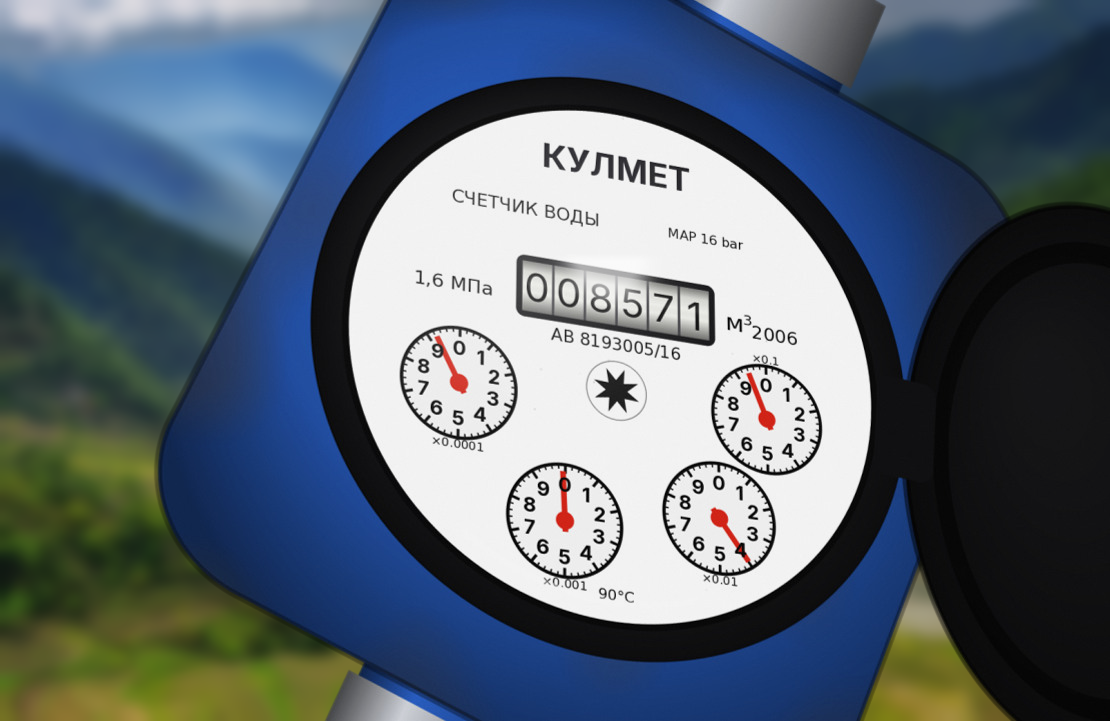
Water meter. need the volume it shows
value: 8570.9399 m³
